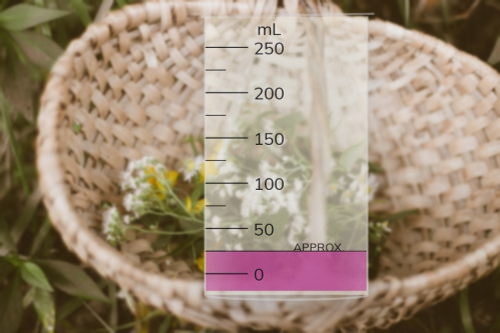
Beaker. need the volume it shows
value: 25 mL
